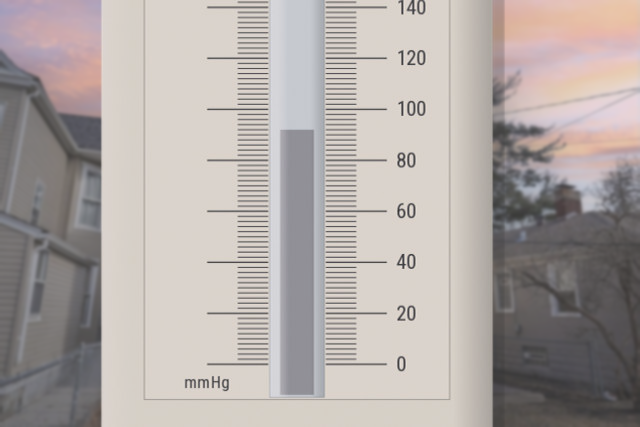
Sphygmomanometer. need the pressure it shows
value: 92 mmHg
